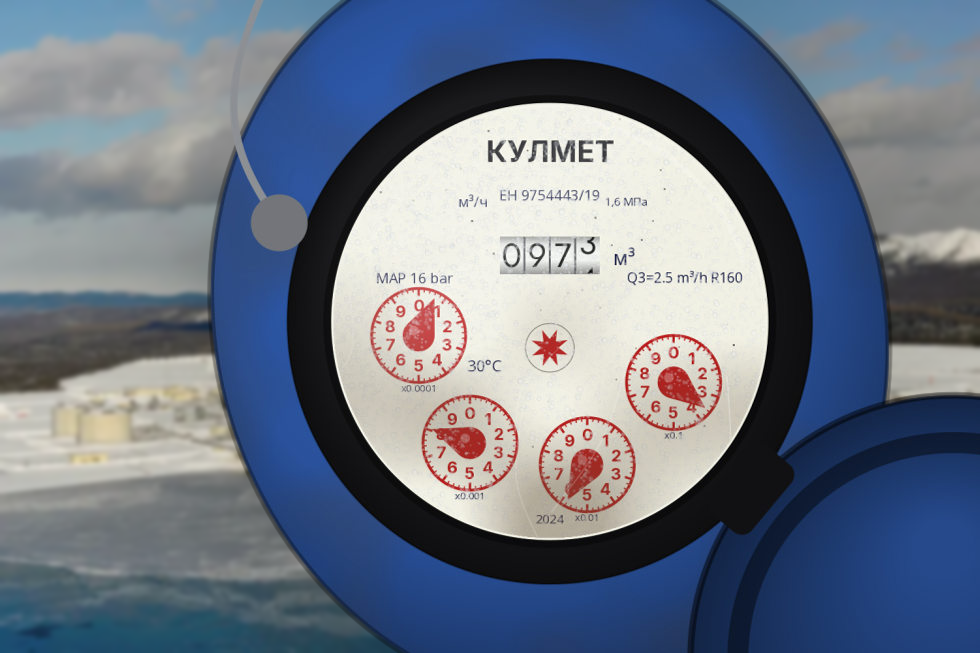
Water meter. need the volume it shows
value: 973.3580 m³
